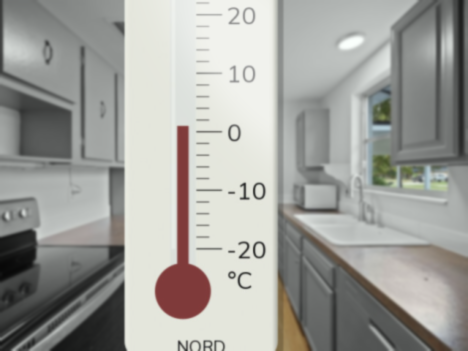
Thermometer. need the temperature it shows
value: 1 °C
